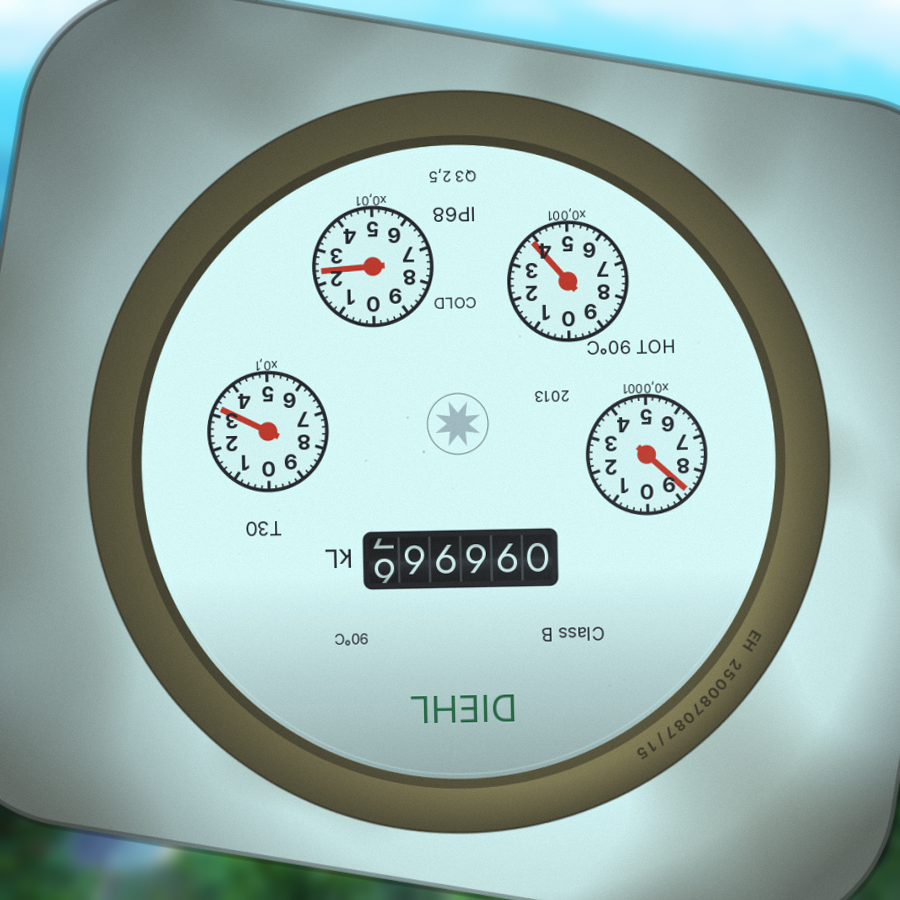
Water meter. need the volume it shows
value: 96966.3238 kL
